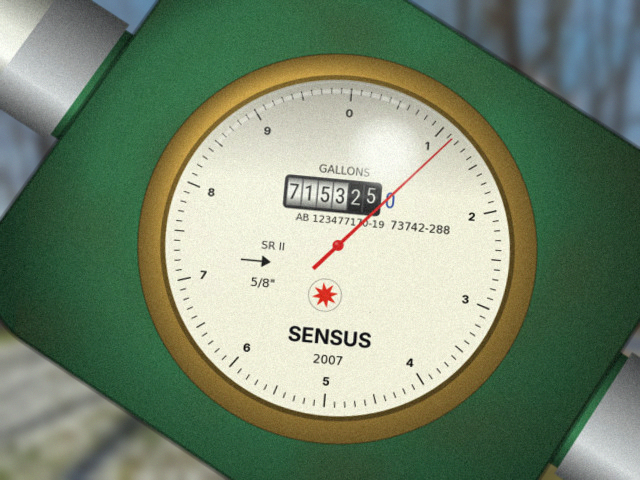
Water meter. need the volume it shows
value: 7153251.1 gal
